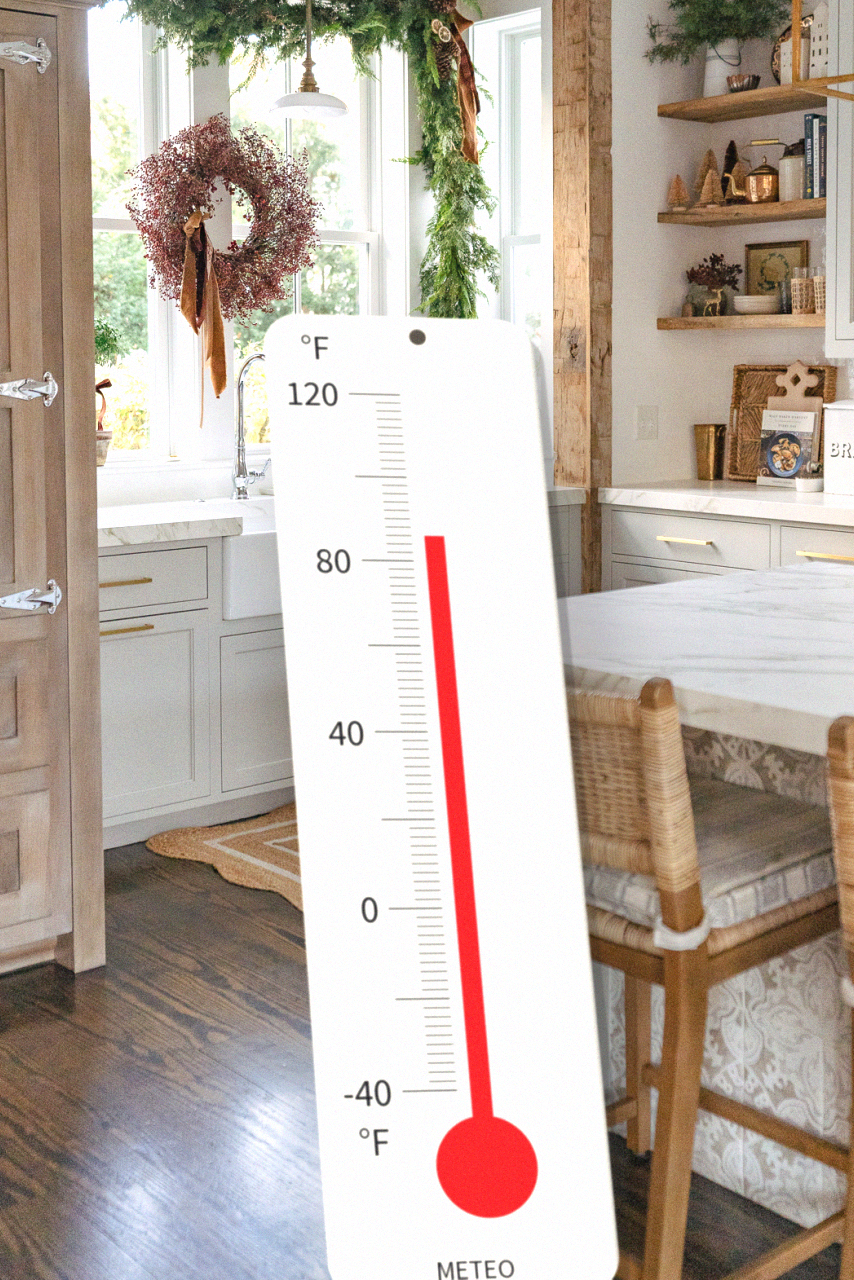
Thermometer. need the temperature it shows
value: 86 °F
